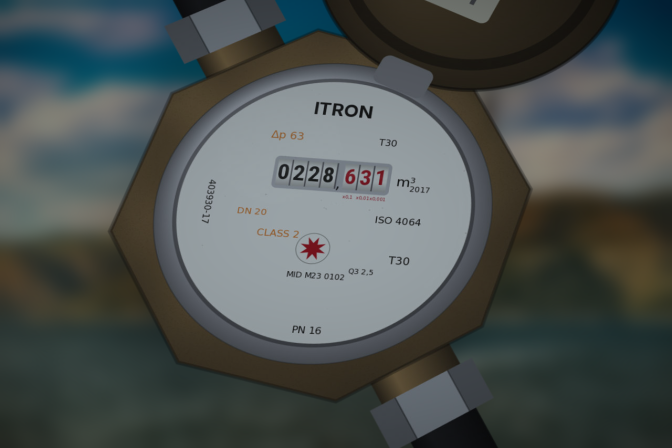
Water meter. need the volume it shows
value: 228.631 m³
